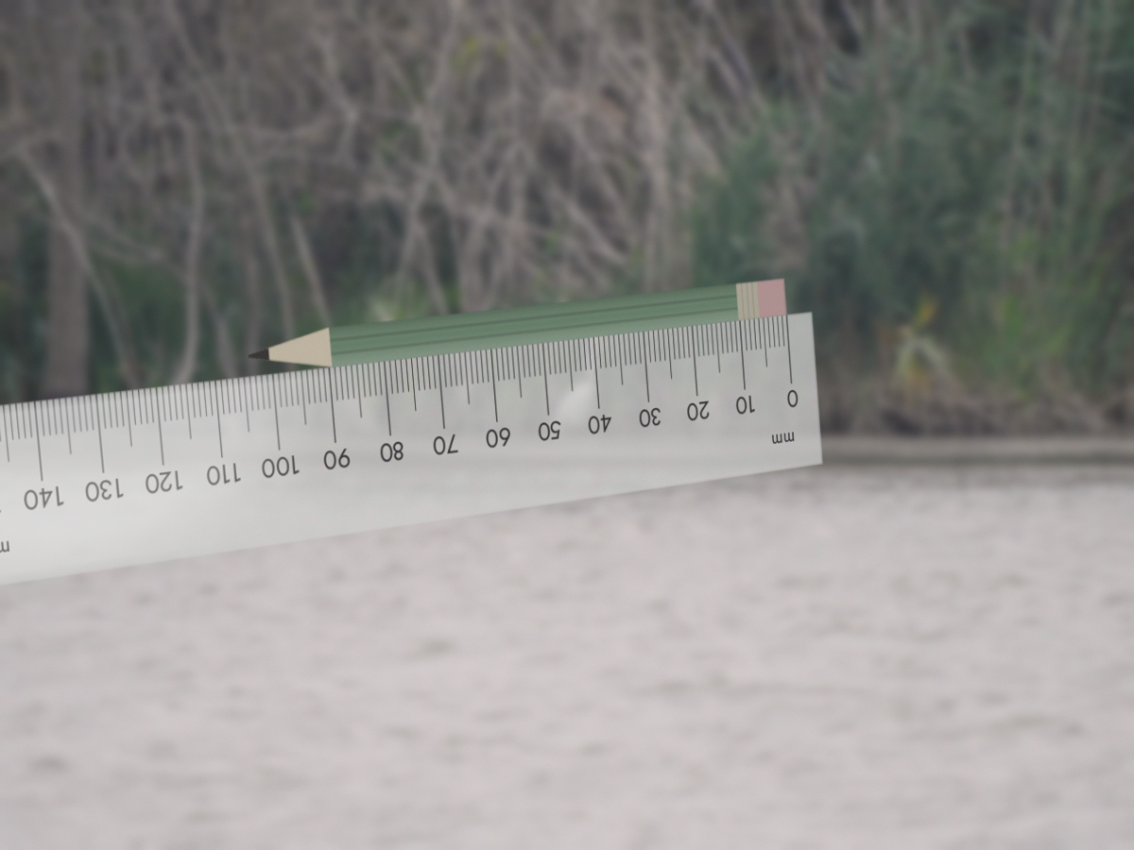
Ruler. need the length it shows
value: 104 mm
